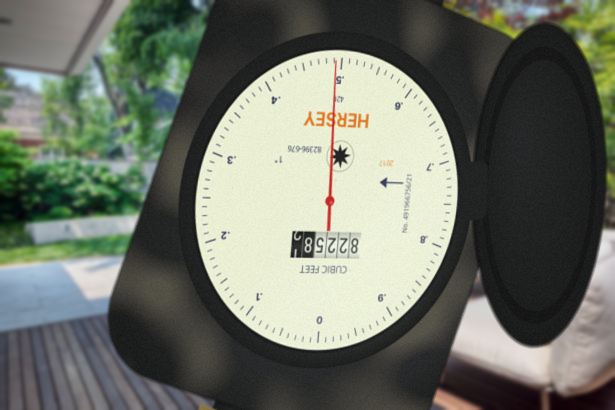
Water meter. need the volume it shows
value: 822581.49 ft³
